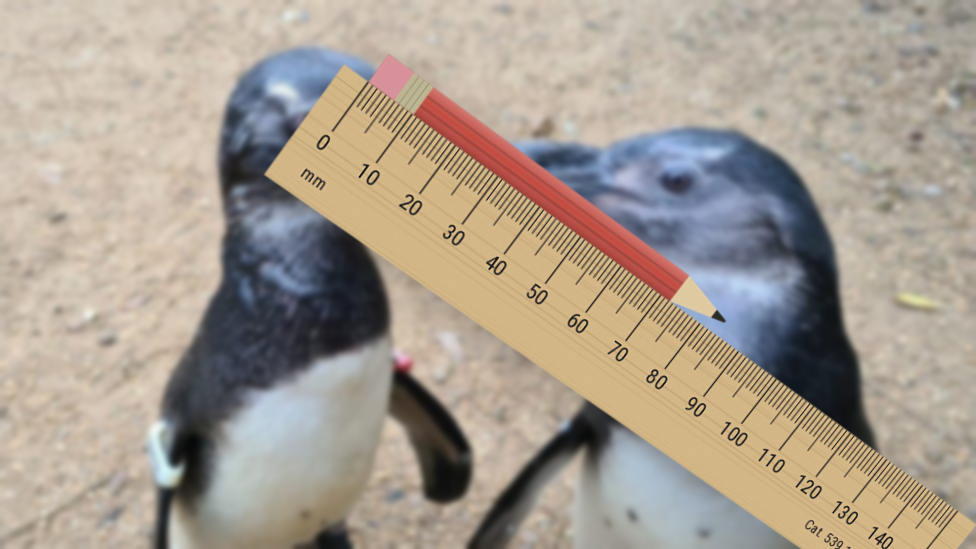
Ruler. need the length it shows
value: 84 mm
